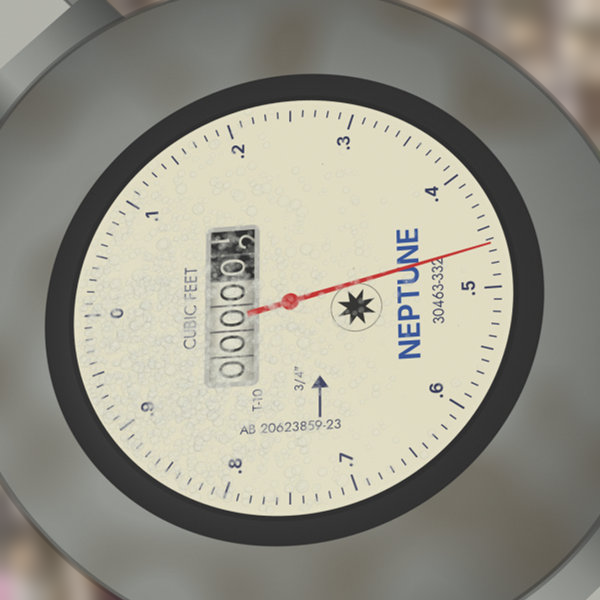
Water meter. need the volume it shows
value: 1.46 ft³
